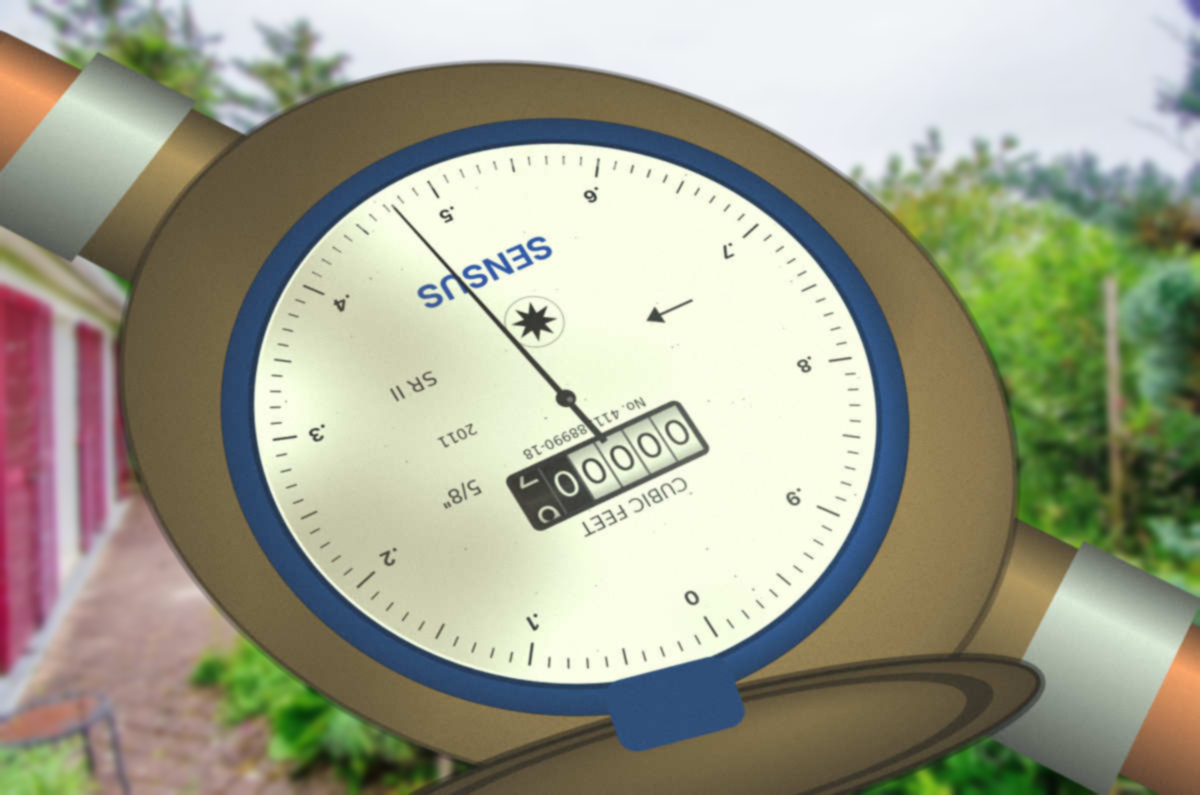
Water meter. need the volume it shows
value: 6.47 ft³
